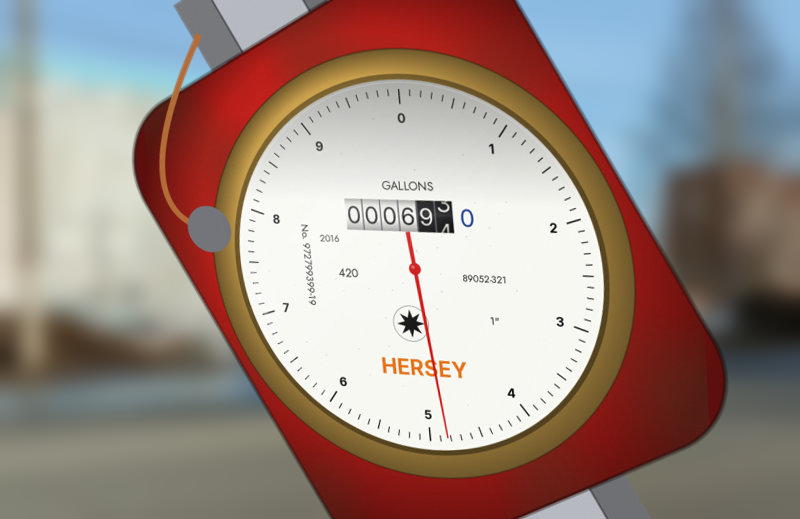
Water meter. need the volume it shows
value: 6934.8 gal
